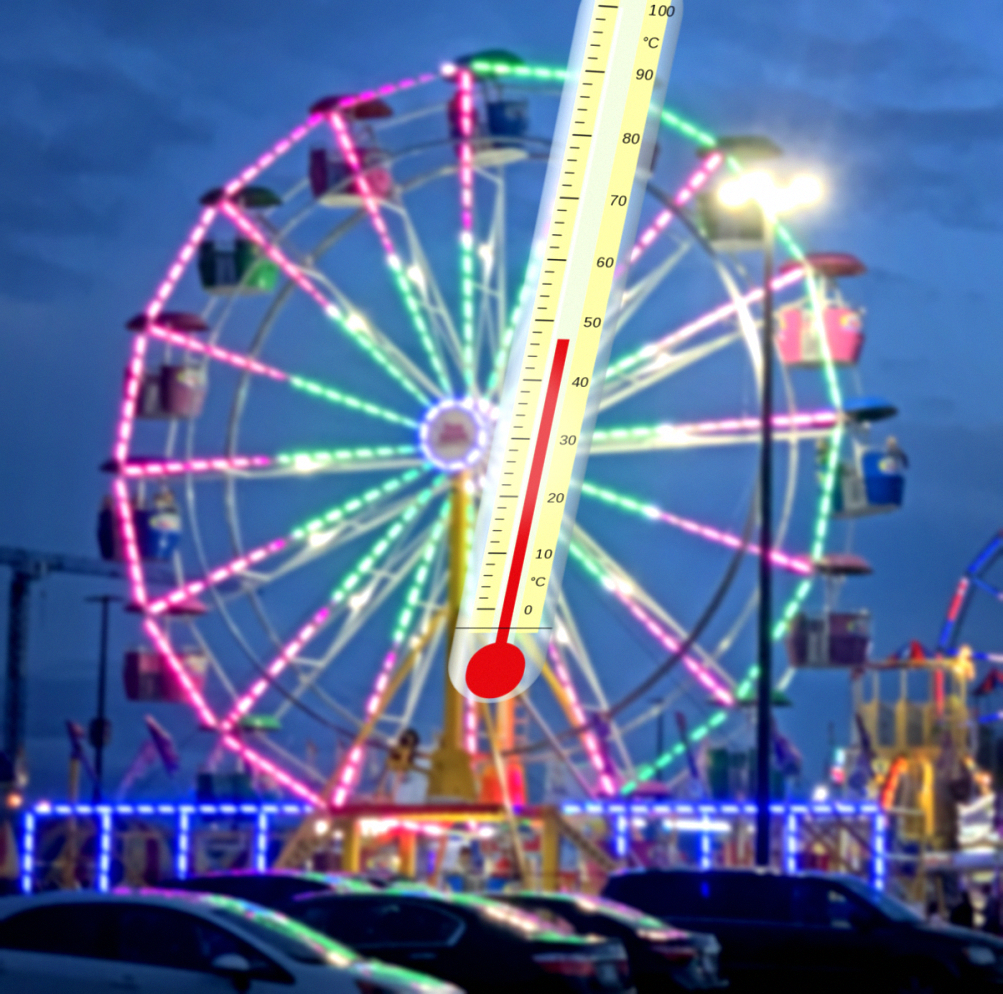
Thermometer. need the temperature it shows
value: 47 °C
